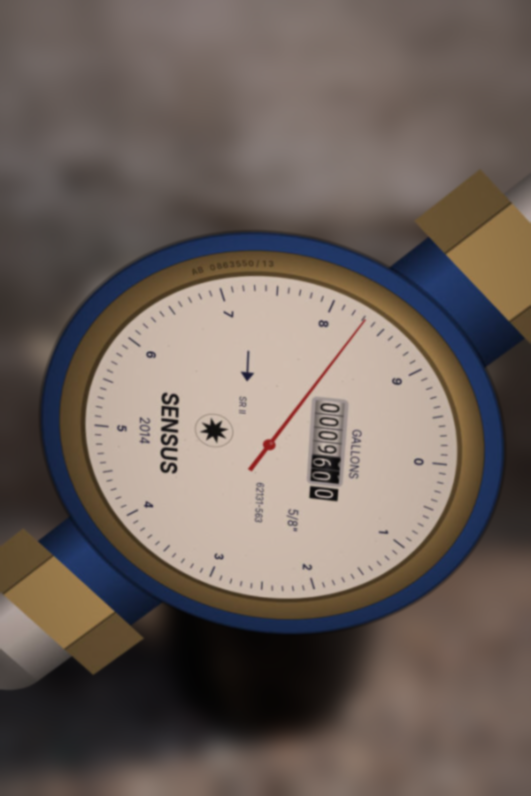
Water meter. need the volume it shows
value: 9598.3 gal
